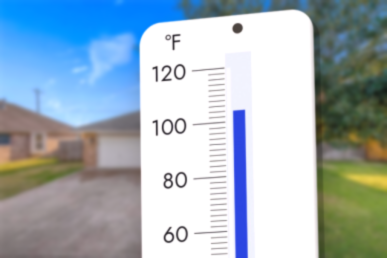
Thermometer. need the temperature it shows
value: 104 °F
